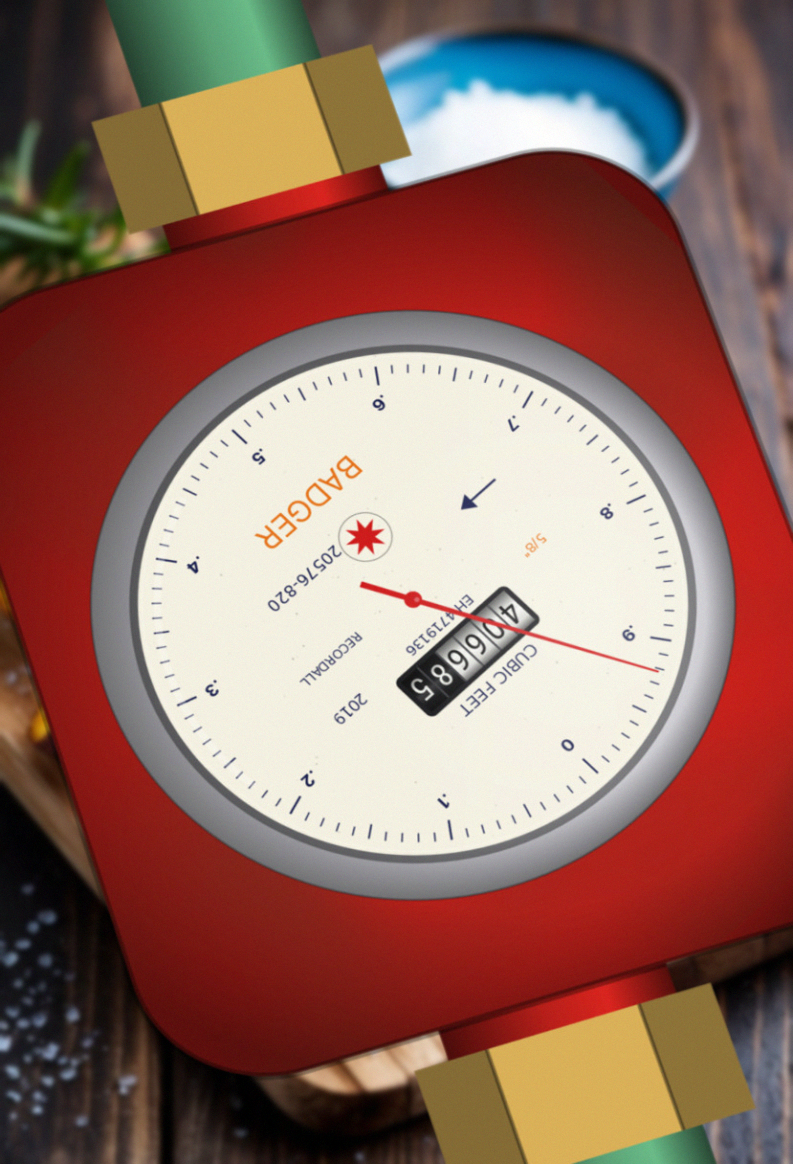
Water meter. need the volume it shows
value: 406684.92 ft³
